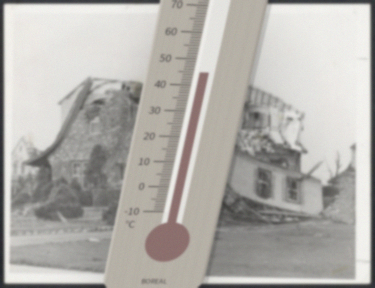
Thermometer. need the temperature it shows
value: 45 °C
